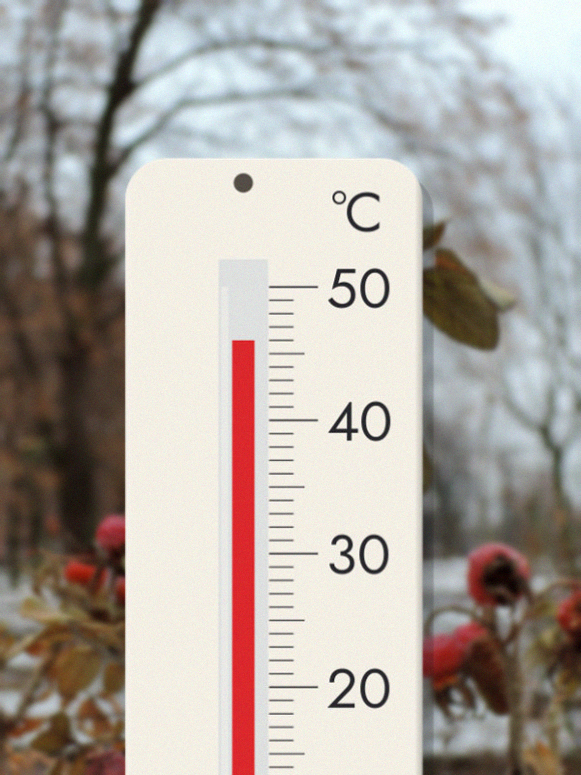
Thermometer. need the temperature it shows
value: 46 °C
